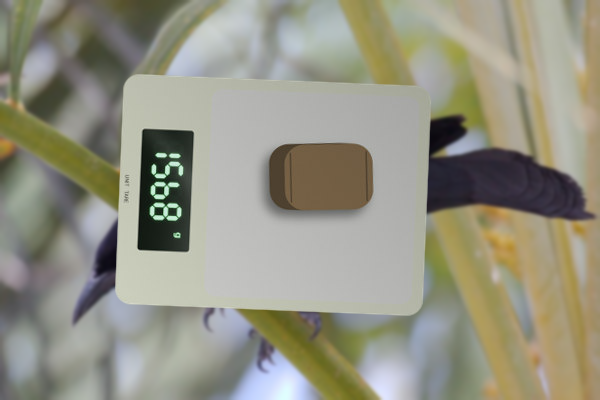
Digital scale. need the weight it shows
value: 1568 g
